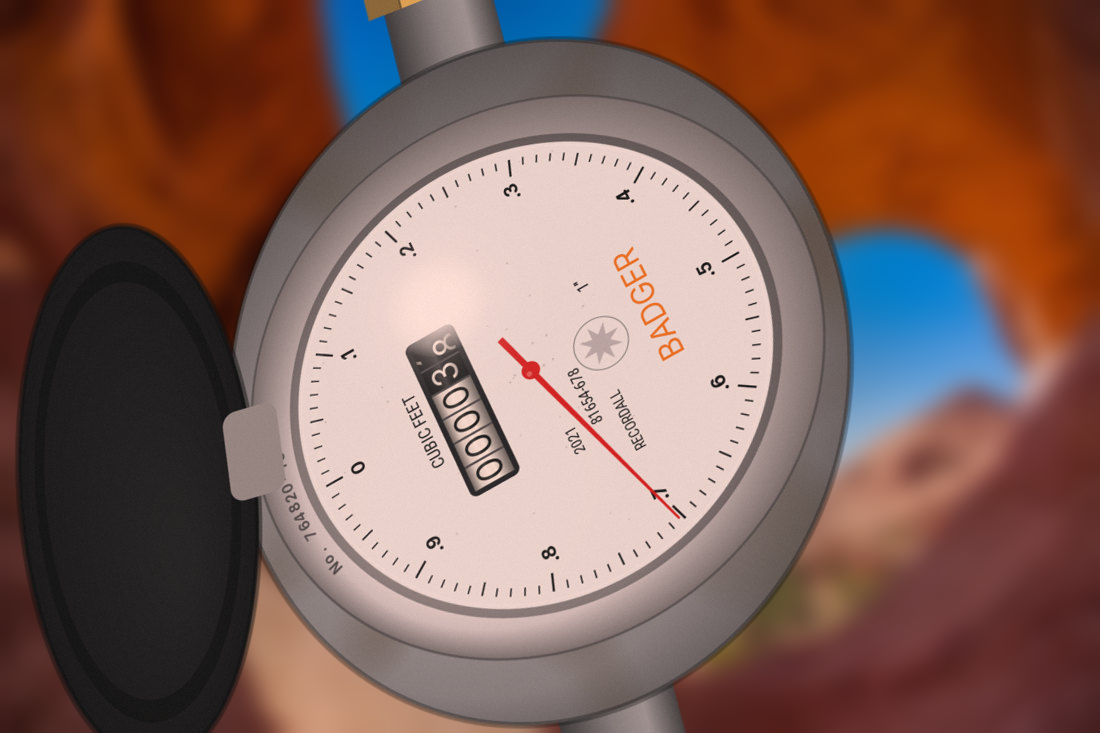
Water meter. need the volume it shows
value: 37.70 ft³
